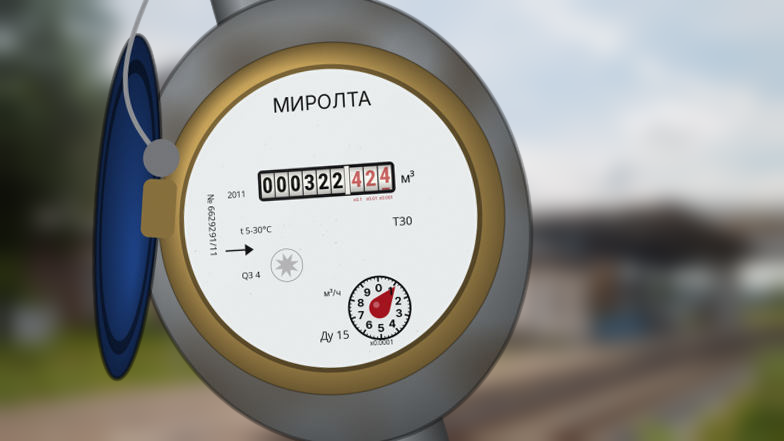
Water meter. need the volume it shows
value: 322.4241 m³
